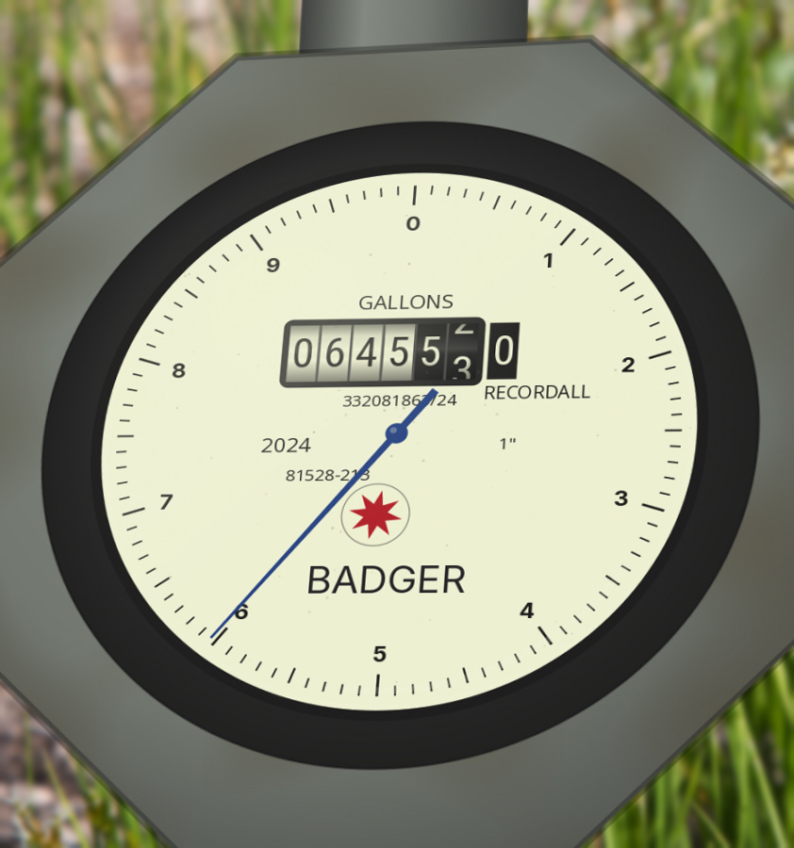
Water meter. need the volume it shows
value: 645526.0 gal
